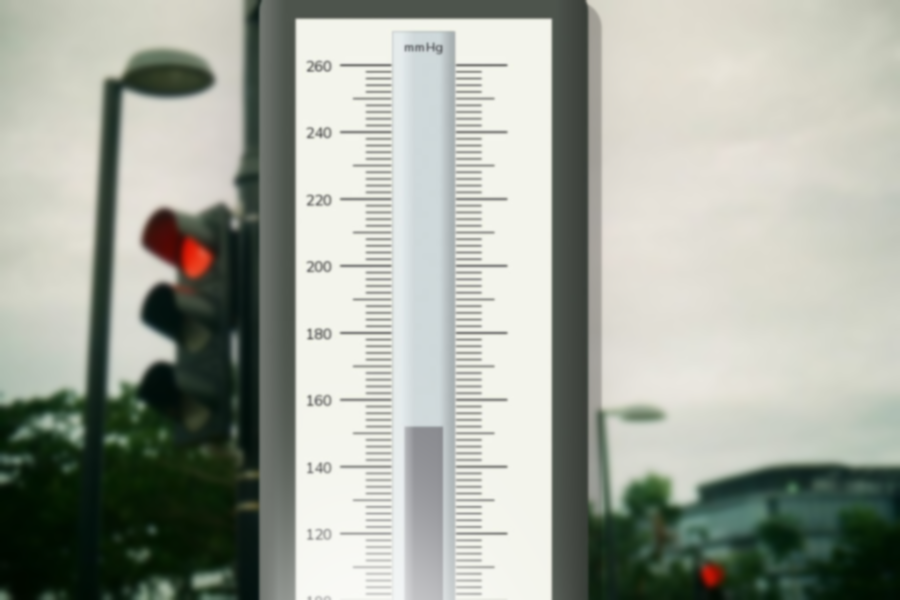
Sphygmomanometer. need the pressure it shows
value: 152 mmHg
